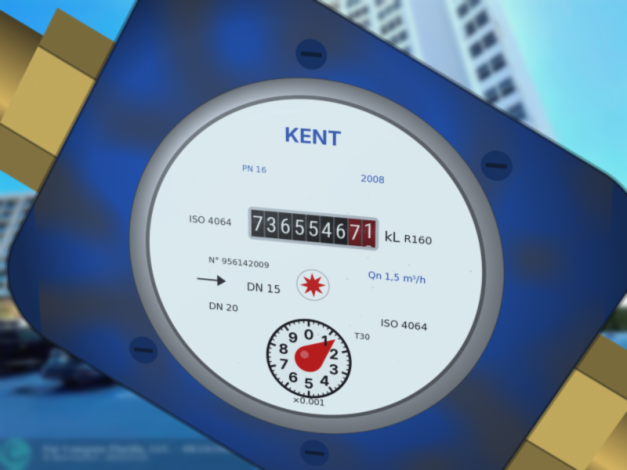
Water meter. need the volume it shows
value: 7365546.711 kL
